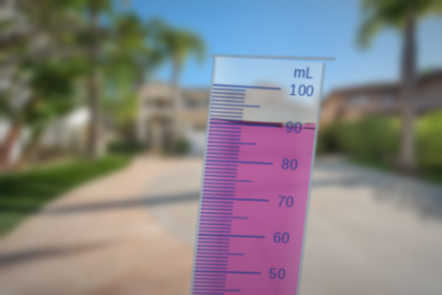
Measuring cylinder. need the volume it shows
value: 90 mL
